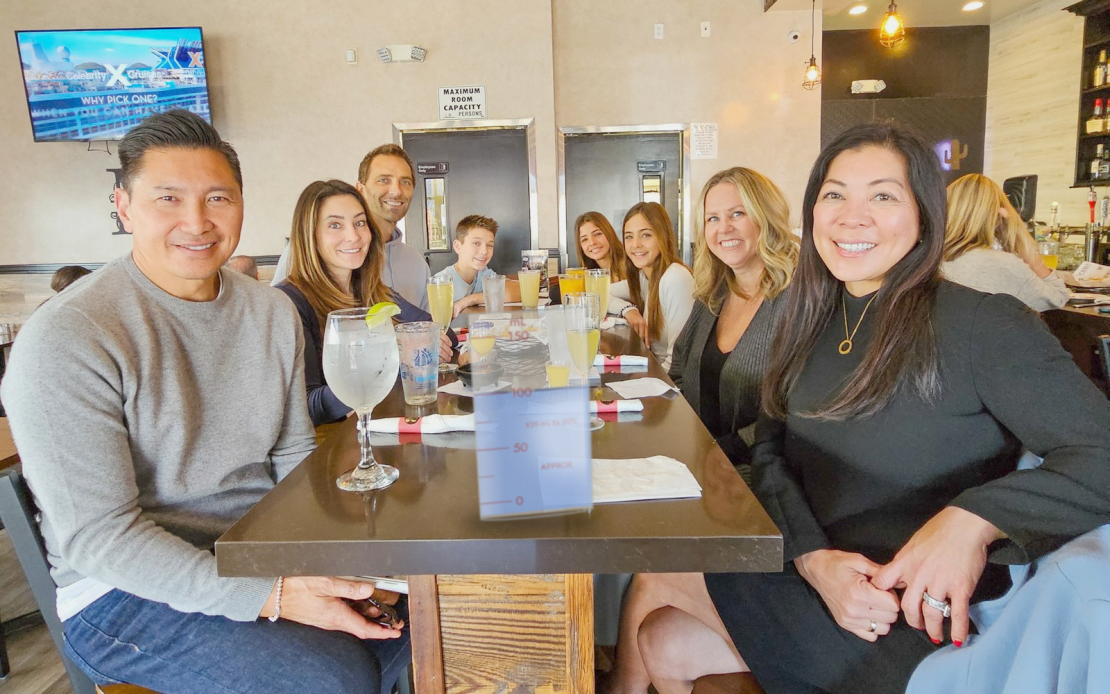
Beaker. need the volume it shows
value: 100 mL
